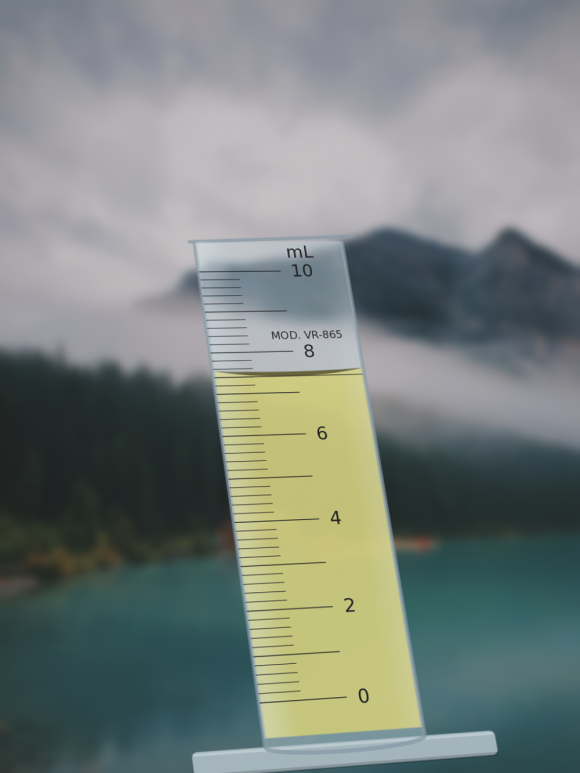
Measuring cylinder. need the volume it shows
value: 7.4 mL
